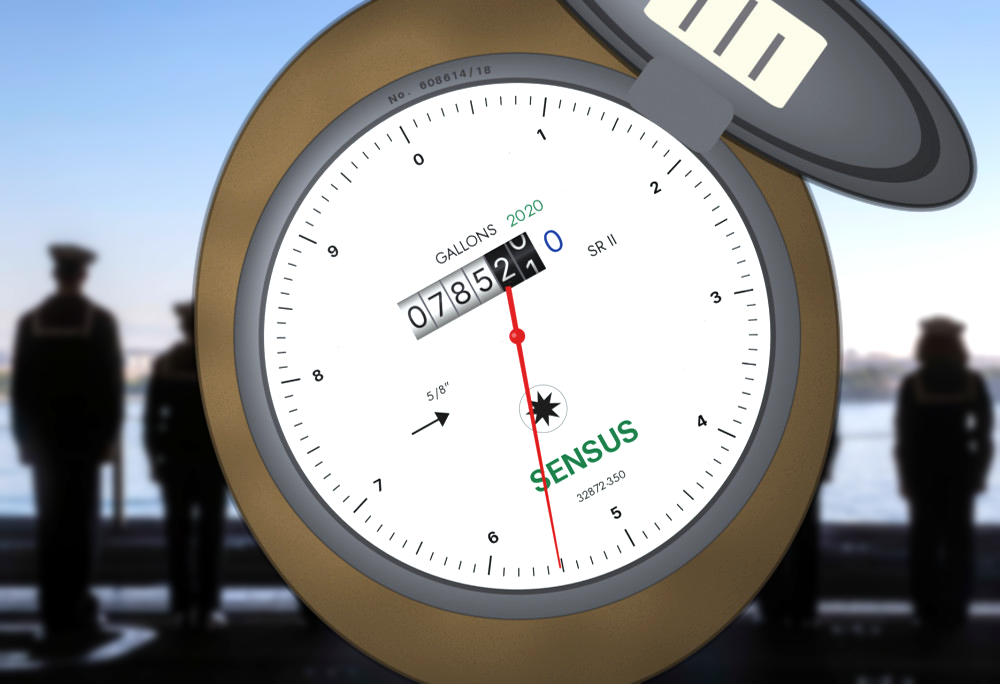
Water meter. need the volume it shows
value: 785205.5 gal
